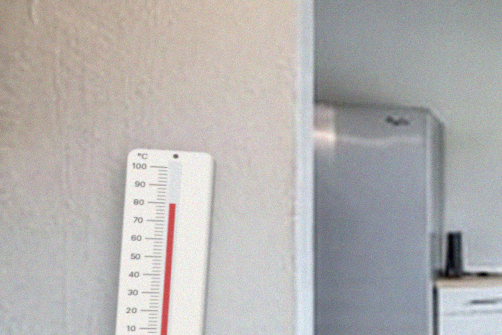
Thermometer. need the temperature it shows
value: 80 °C
